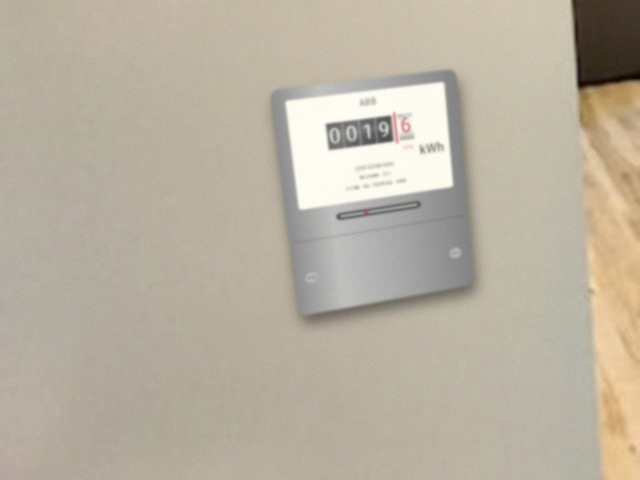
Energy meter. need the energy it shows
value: 19.6 kWh
